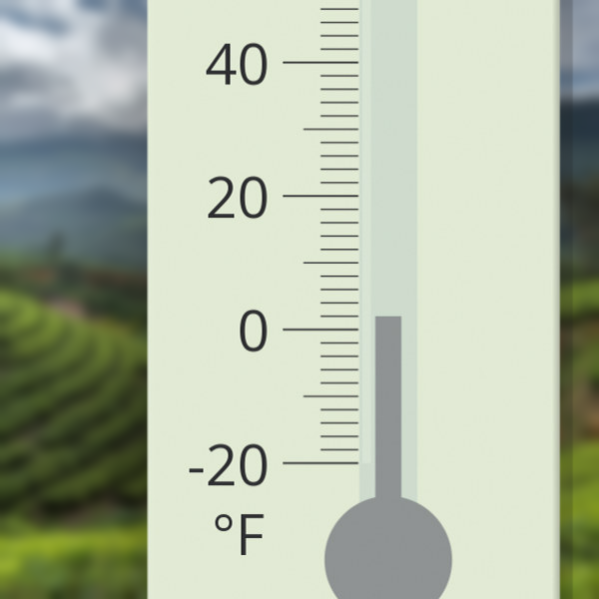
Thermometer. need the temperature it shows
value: 2 °F
